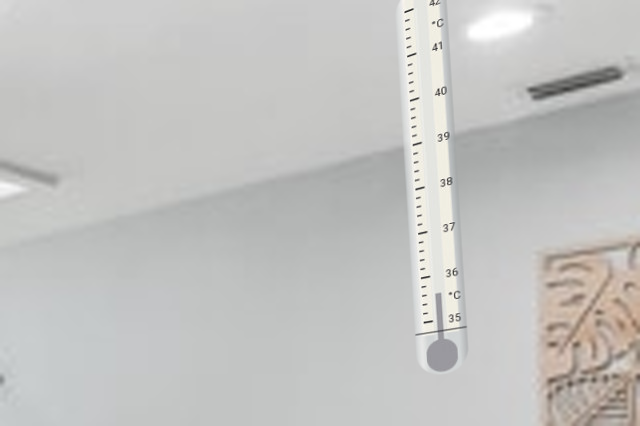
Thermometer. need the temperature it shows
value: 35.6 °C
